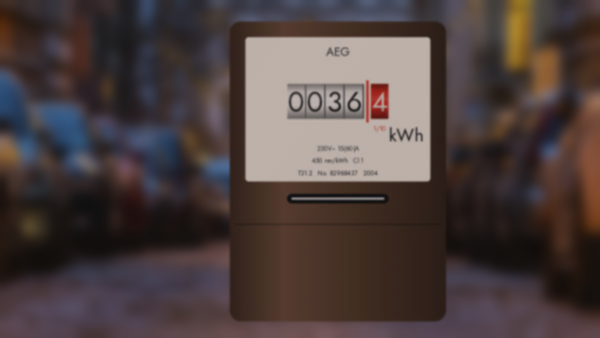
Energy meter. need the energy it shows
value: 36.4 kWh
